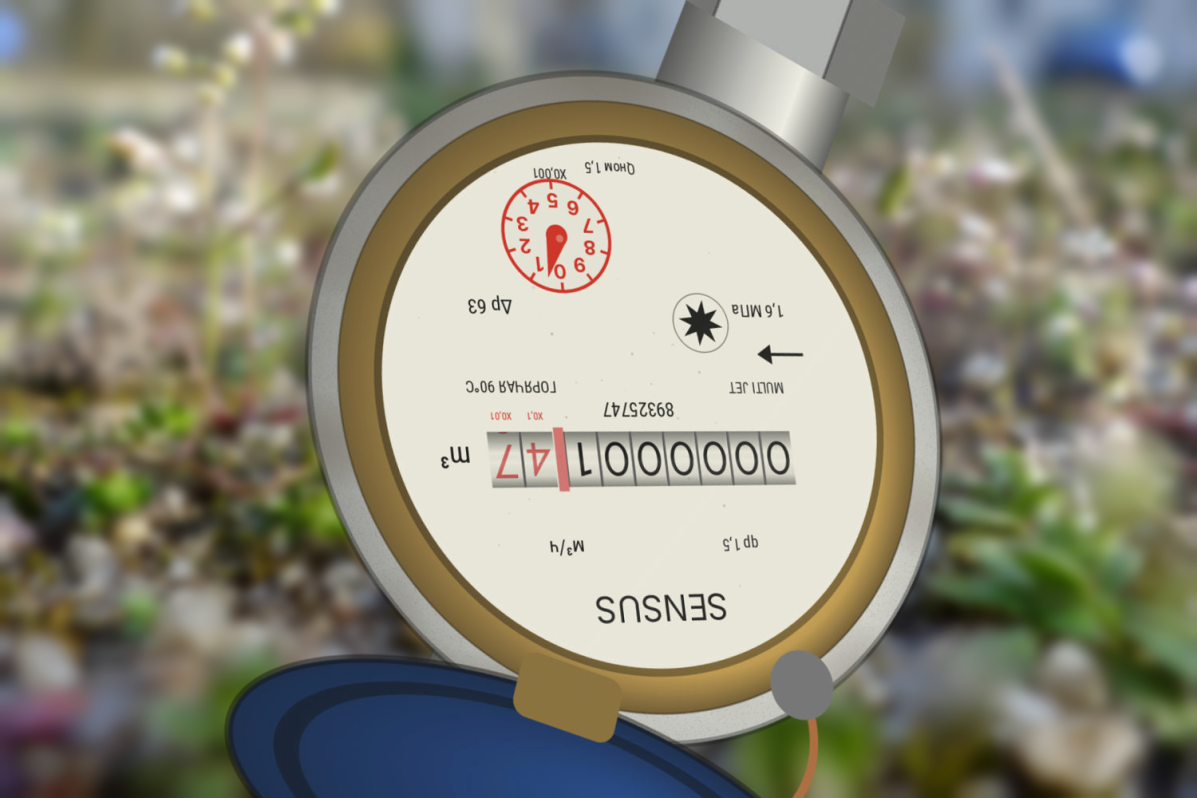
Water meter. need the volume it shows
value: 1.470 m³
